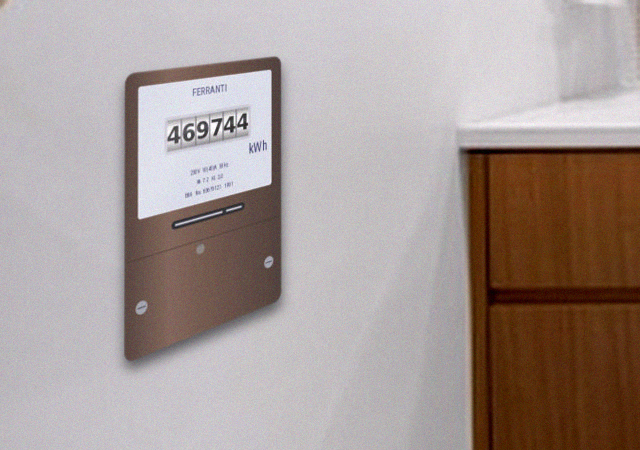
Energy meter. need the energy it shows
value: 469744 kWh
